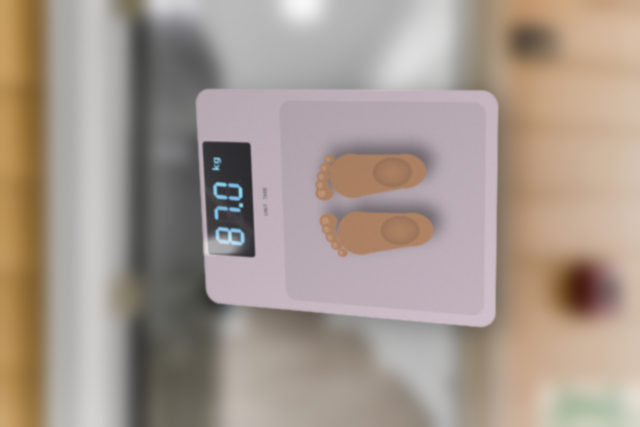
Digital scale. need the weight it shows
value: 87.0 kg
